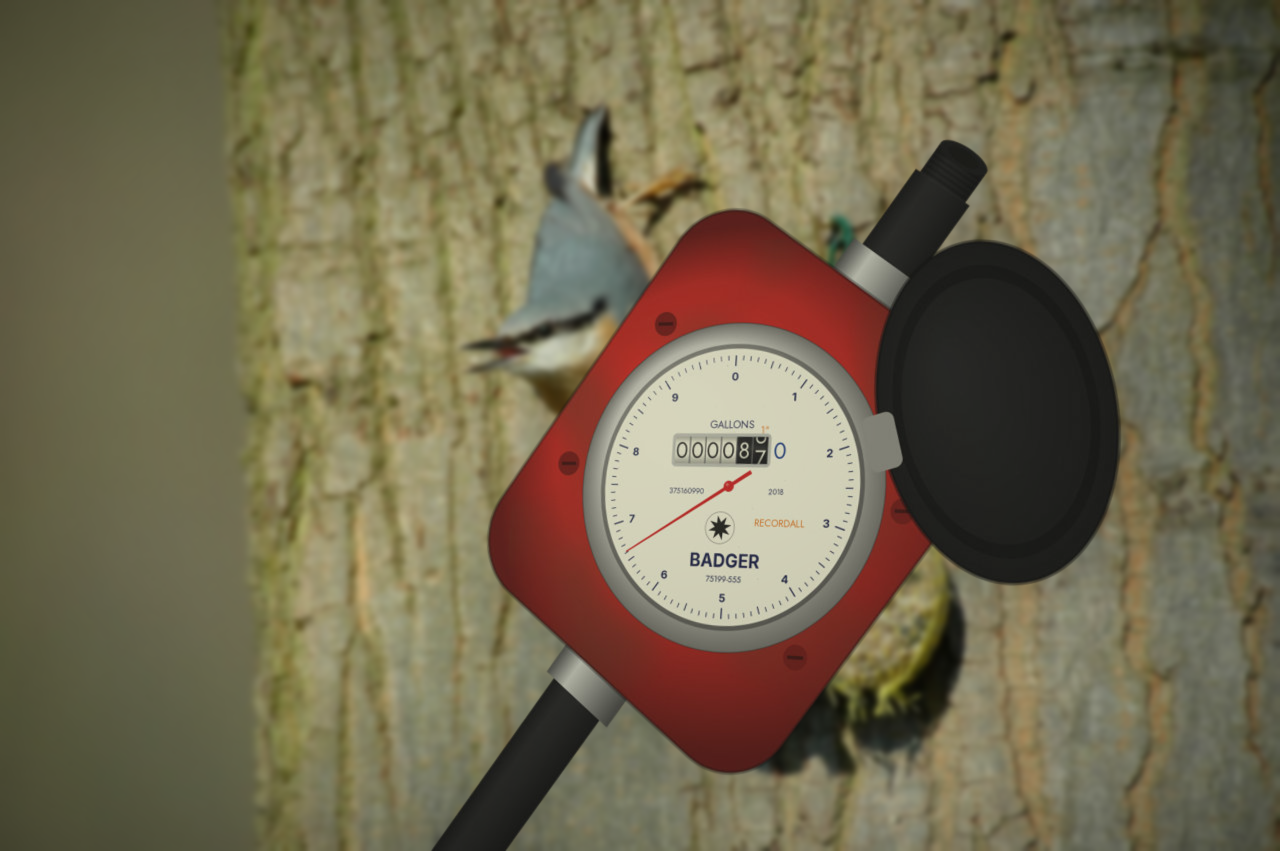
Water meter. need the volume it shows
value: 866.6 gal
